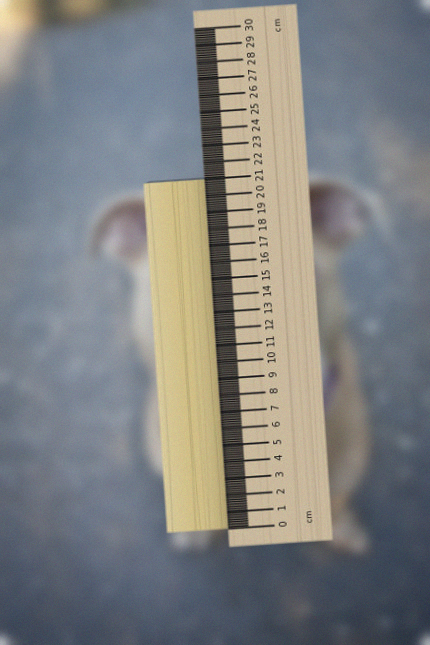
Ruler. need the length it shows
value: 21 cm
